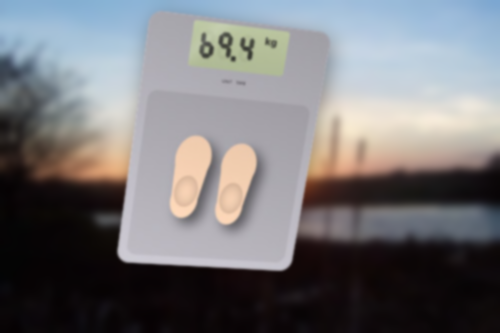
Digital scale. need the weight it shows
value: 69.4 kg
